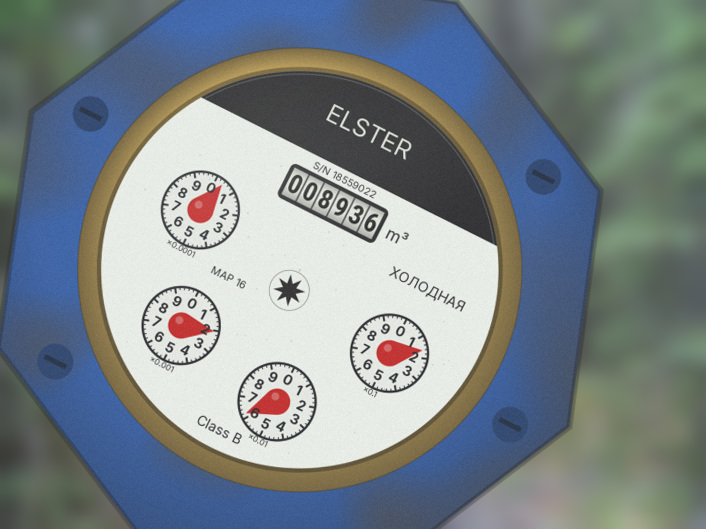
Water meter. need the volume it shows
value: 8936.1620 m³
